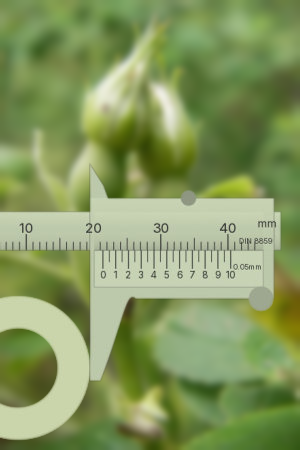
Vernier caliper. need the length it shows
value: 21.4 mm
